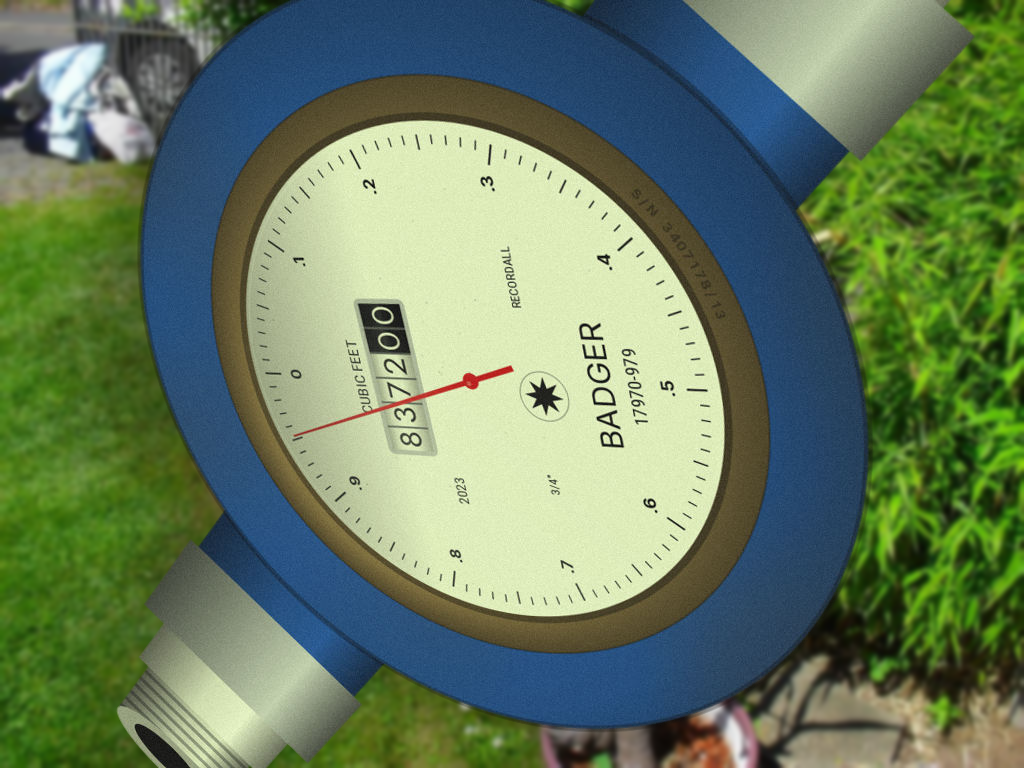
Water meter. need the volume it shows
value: 837199.95 ft³
